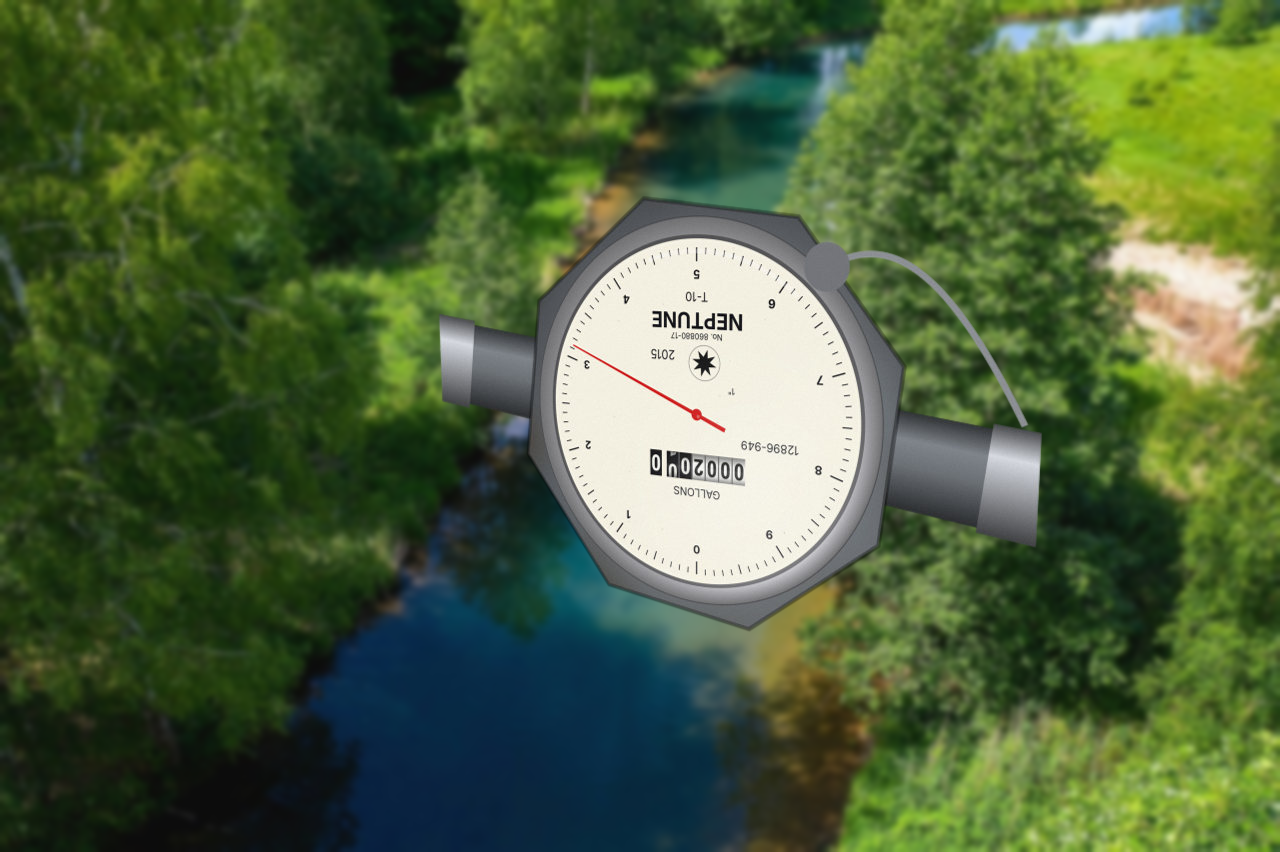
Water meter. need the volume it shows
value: 2003.1 gal
